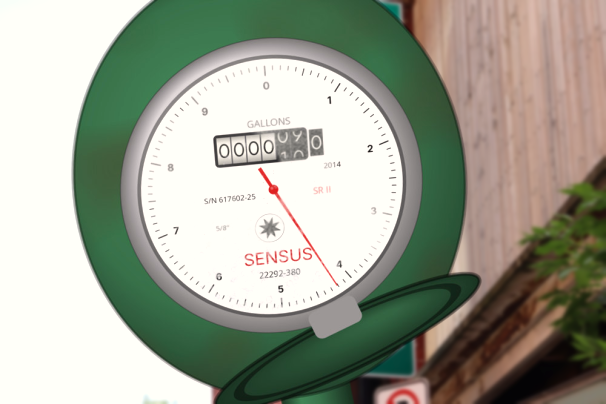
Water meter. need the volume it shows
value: 94.2 gal
